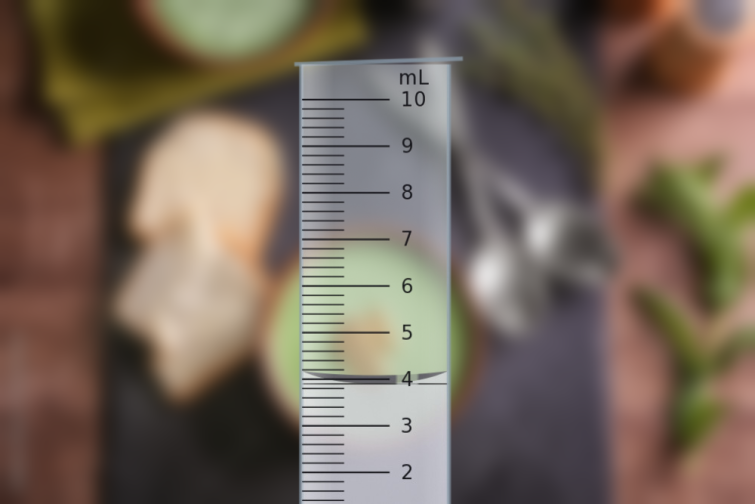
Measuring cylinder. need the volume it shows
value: 3.9 mL
